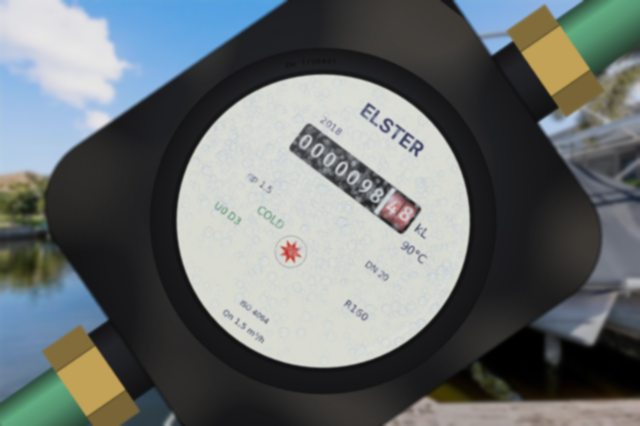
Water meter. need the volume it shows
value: 98.48 kL
